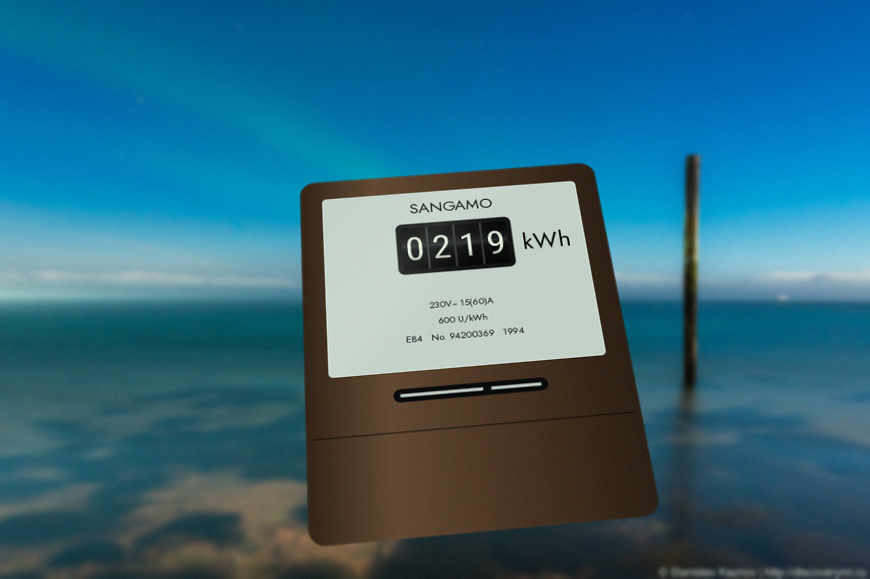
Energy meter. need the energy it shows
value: 219 kWh
